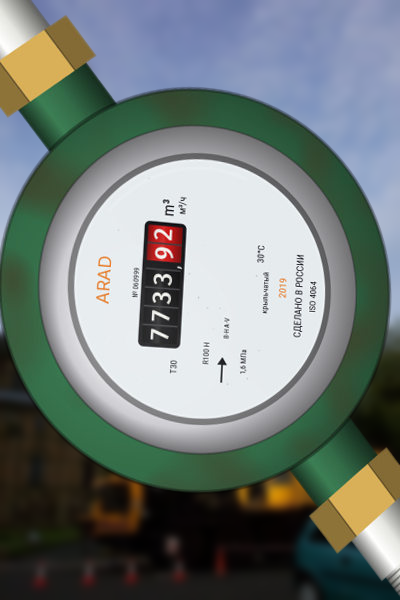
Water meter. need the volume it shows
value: 7733.92 m³
